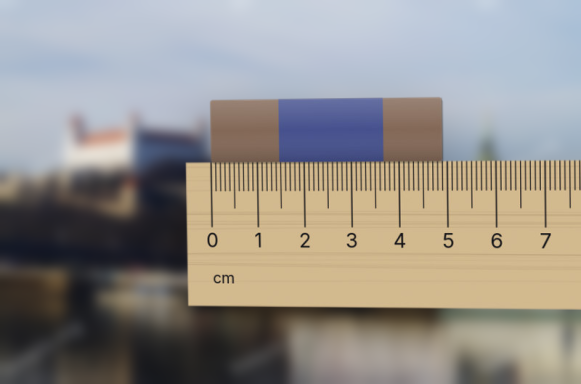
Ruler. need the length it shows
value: 4.9 cm
